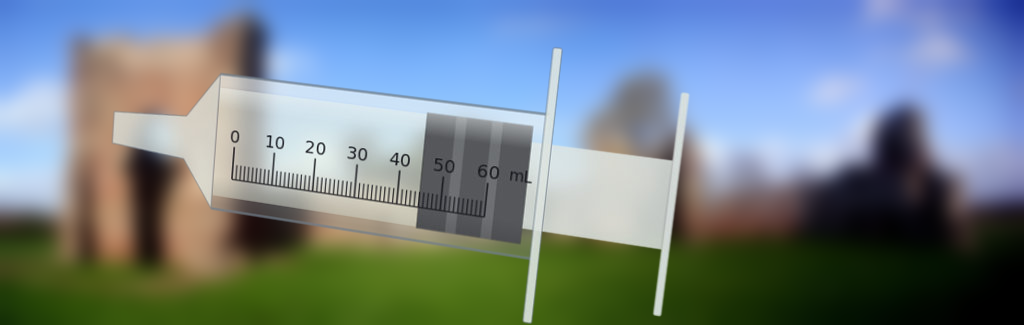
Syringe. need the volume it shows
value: 45 mL
